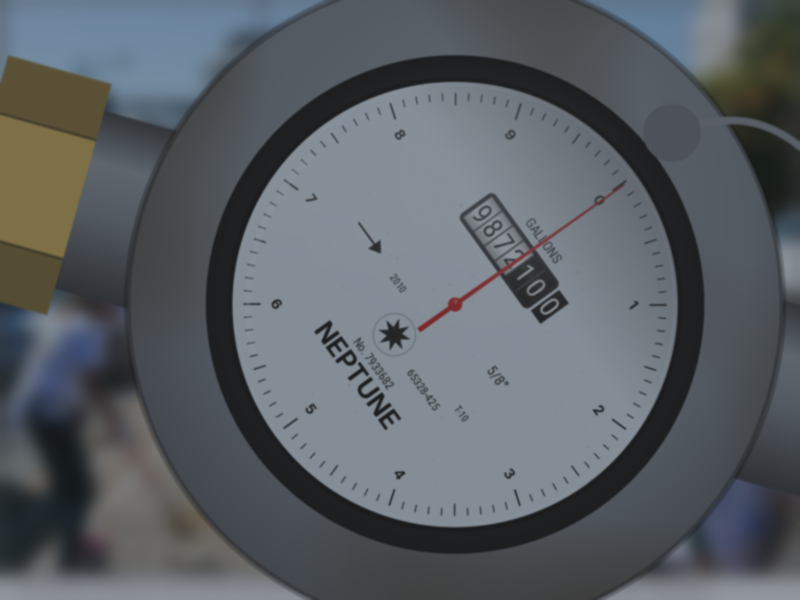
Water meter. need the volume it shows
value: 9872100.0 gal
